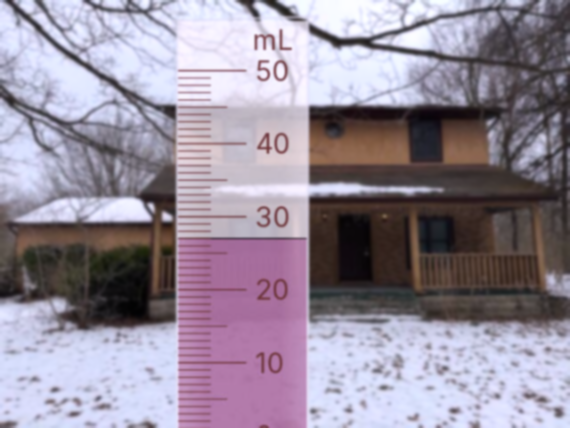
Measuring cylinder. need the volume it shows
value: 27 mL
